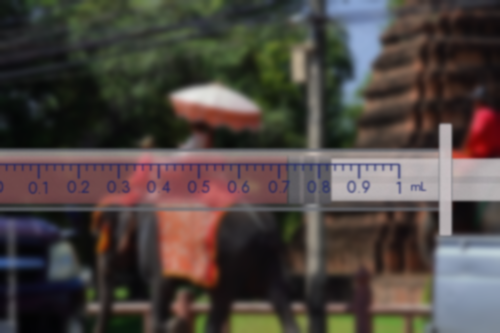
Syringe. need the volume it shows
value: 0.72 mL
